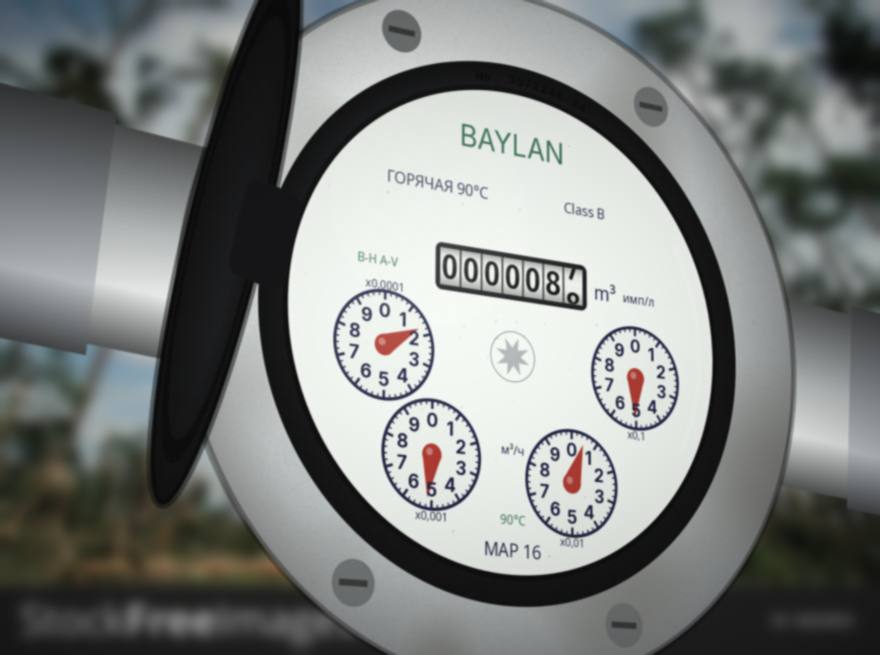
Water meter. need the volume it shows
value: 87.5051 m³
